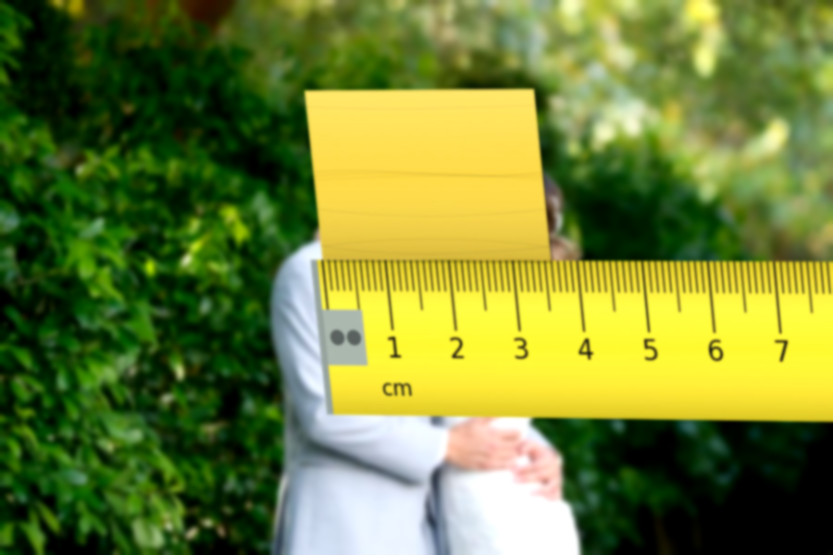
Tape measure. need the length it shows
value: 3.6 cm
